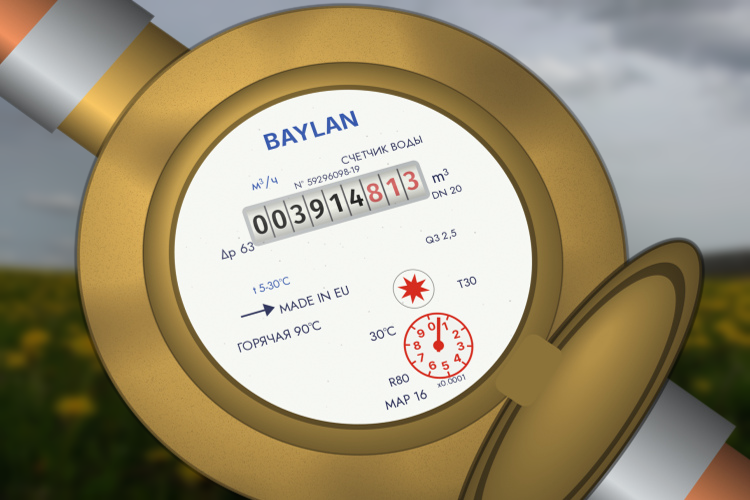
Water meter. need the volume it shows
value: 3914.8130 m³
